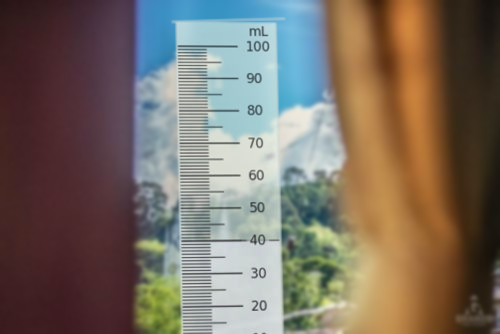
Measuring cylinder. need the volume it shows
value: 40 mL
